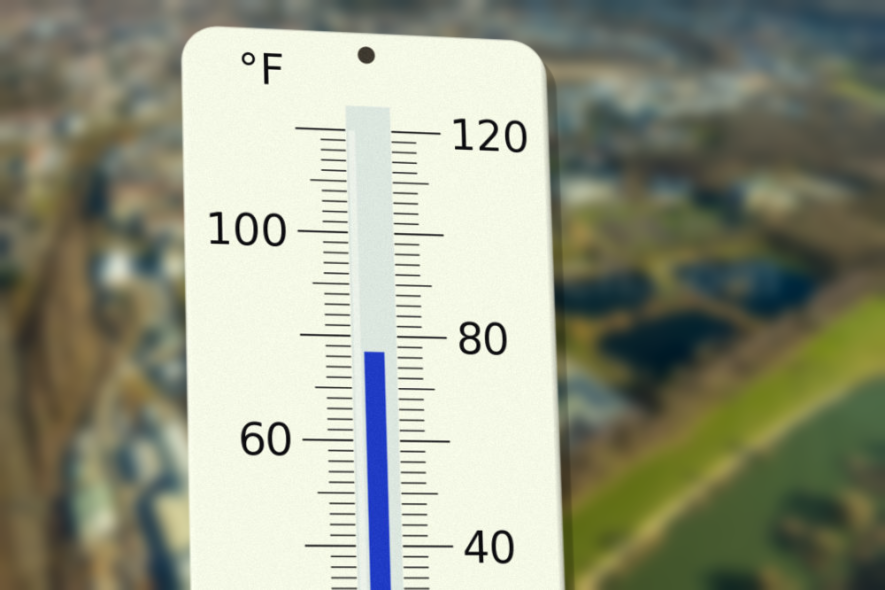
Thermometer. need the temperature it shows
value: 77 °F
